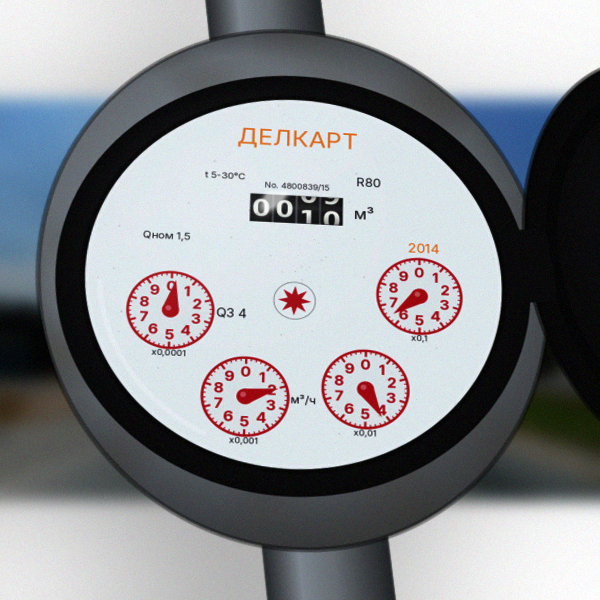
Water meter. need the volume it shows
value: 9.6420 m³
